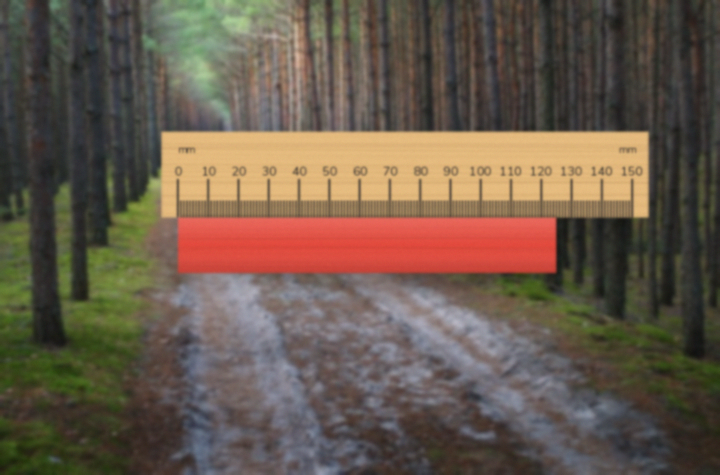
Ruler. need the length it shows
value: 125 mm
